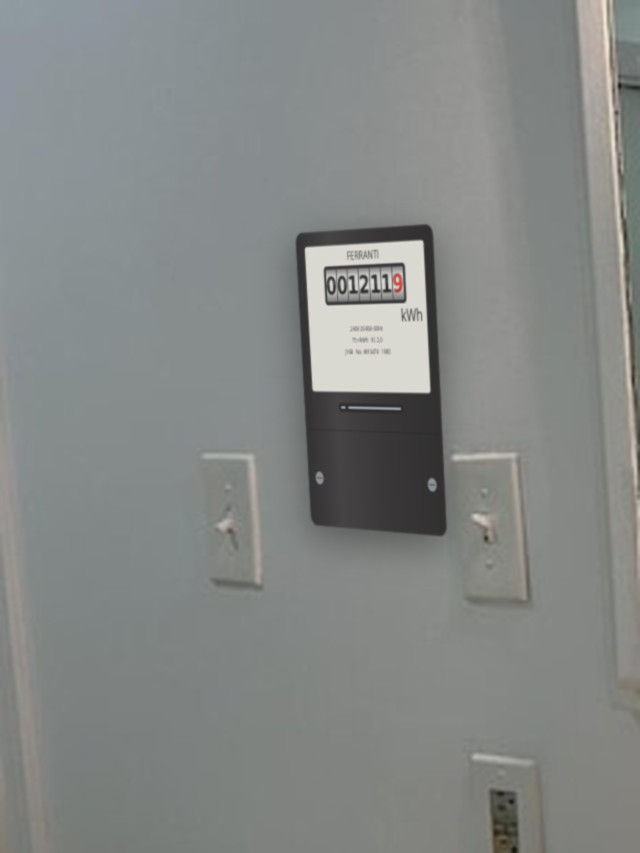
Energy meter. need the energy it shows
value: 1211.9 kWh
